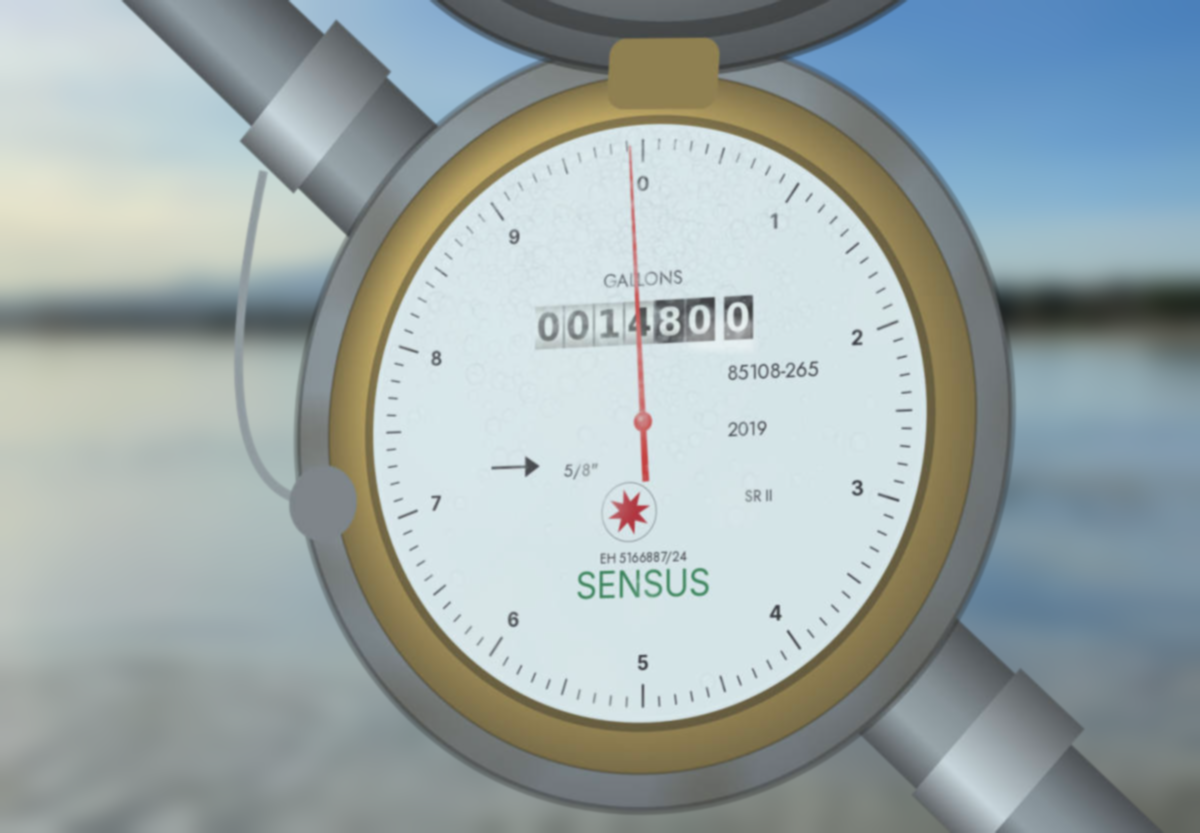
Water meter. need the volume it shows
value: 14799.9 gal
